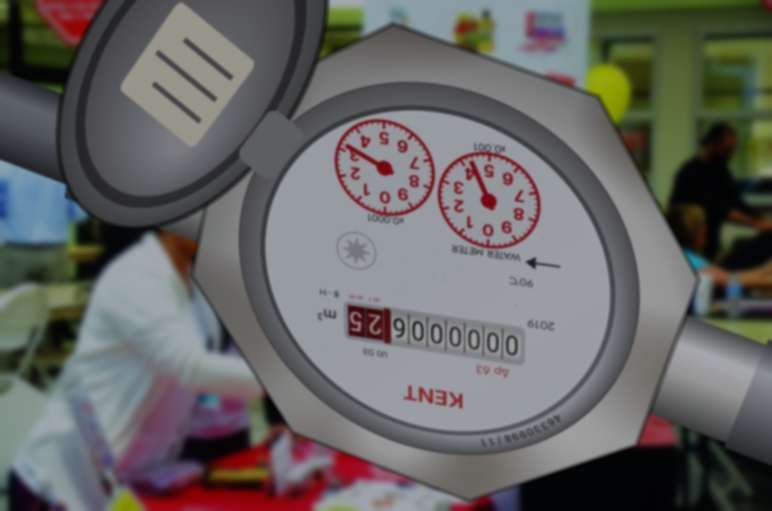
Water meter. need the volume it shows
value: 6.2543 m³
